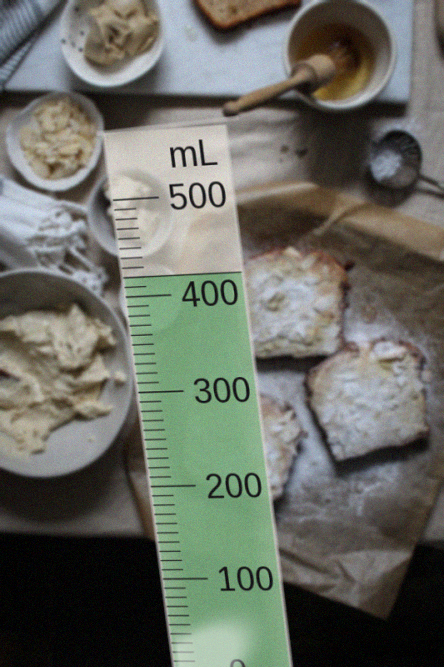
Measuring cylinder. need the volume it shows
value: 420 mL
